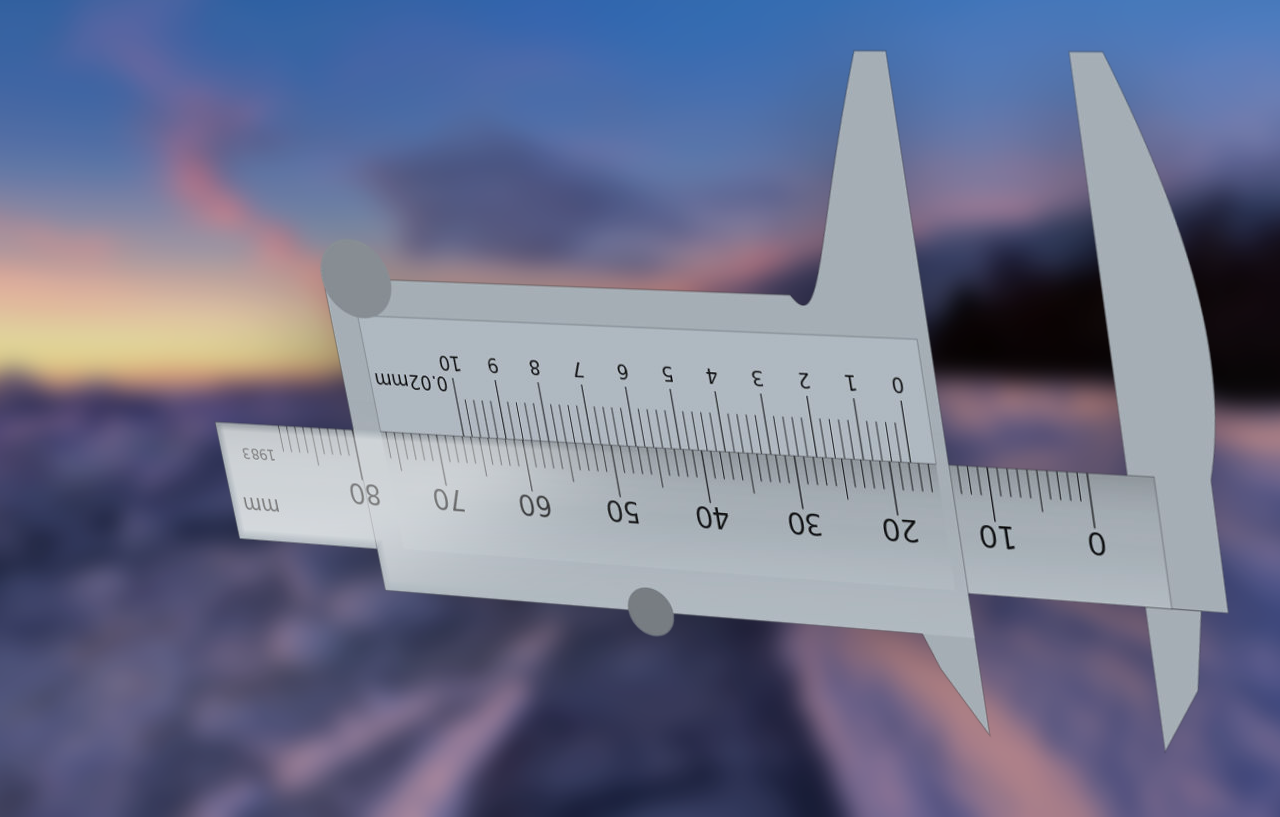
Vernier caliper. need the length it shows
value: 17.8 mm
